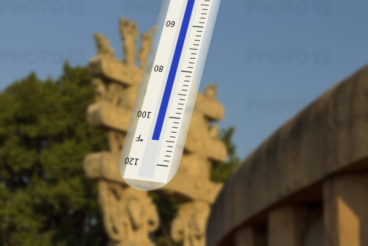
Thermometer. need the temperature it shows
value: 110 °F
